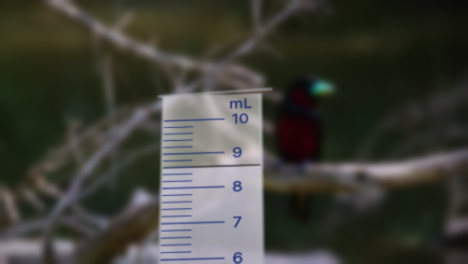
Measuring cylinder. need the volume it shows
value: 8.6 mL
